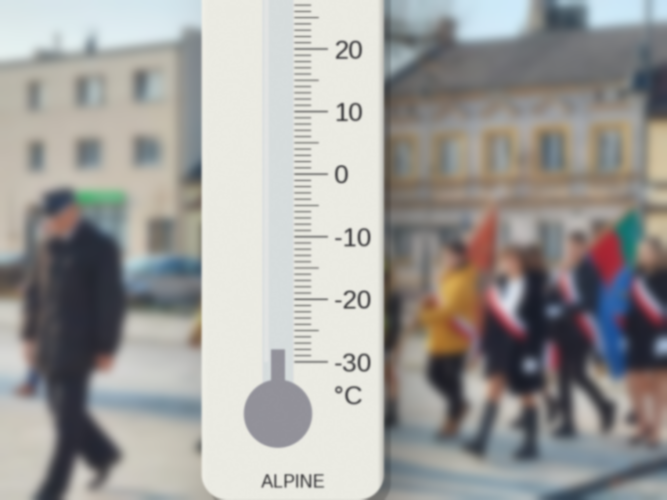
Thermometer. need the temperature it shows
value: -28 °C
